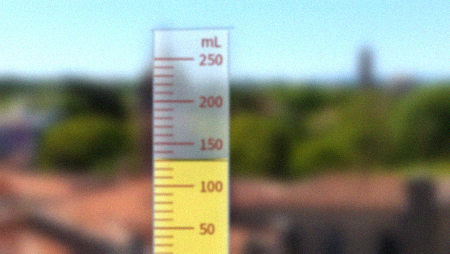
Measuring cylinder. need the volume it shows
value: 130 mL
